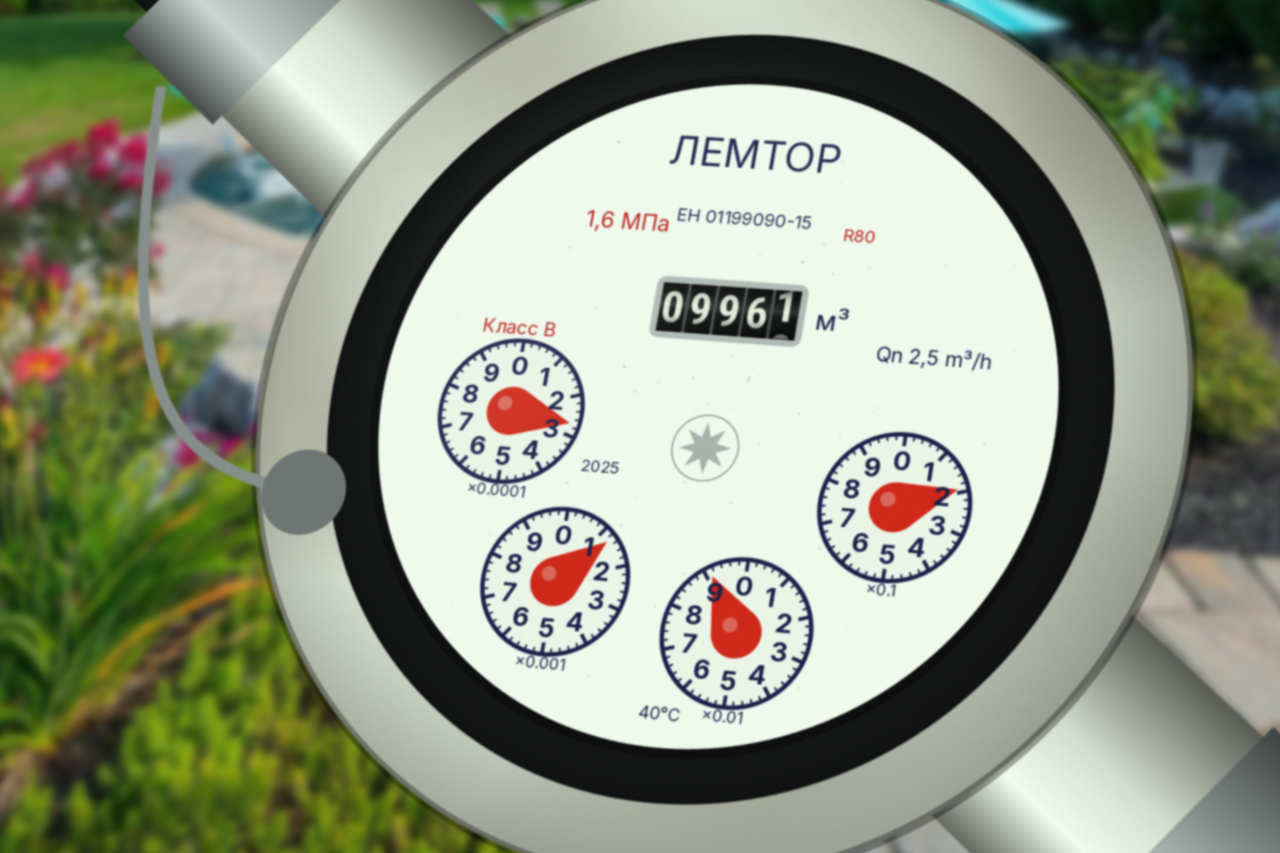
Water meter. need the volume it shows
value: 9961.1912 m³
